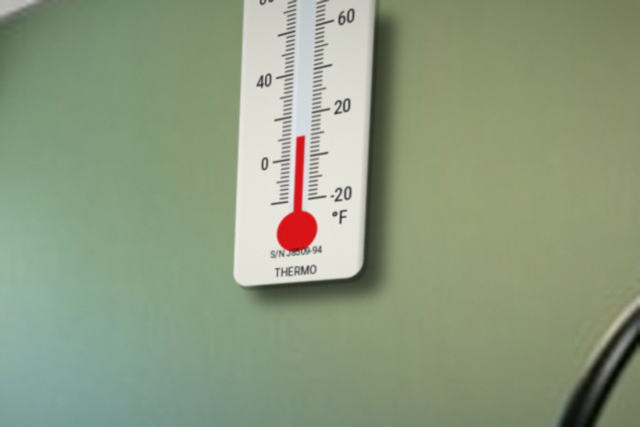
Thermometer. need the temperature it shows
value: 10 °F
